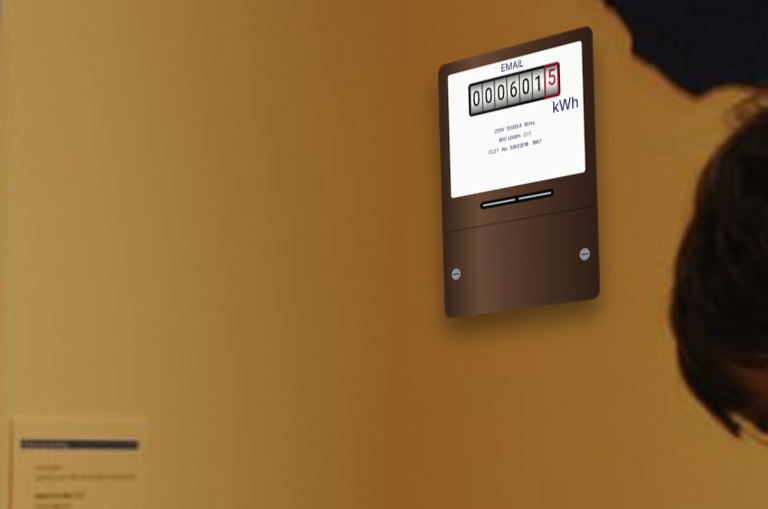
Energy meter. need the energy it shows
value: 601.5 kWh
